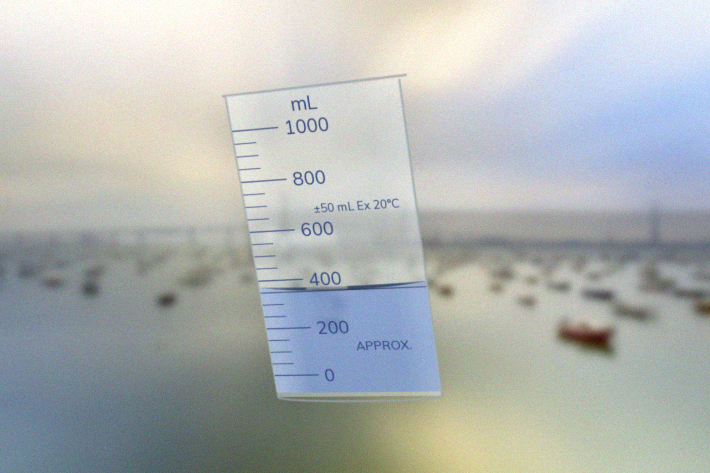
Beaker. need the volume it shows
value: 350 mL
